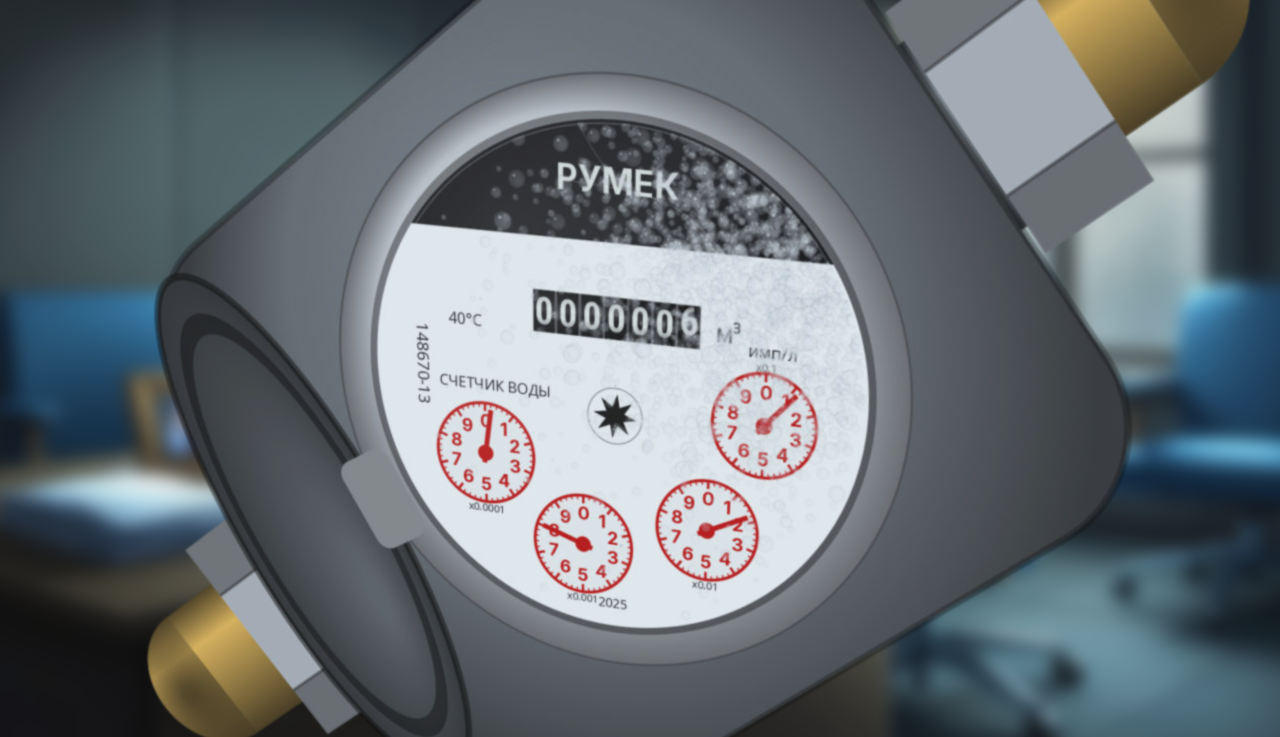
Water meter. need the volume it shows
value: 6.1180 m³
